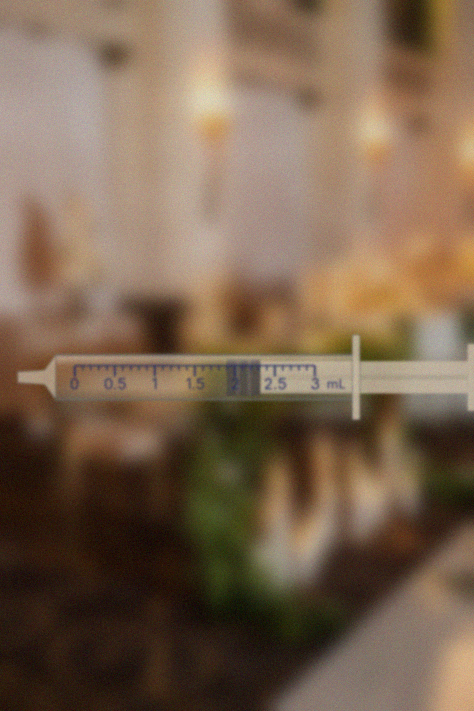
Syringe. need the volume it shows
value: 1.9 mL
